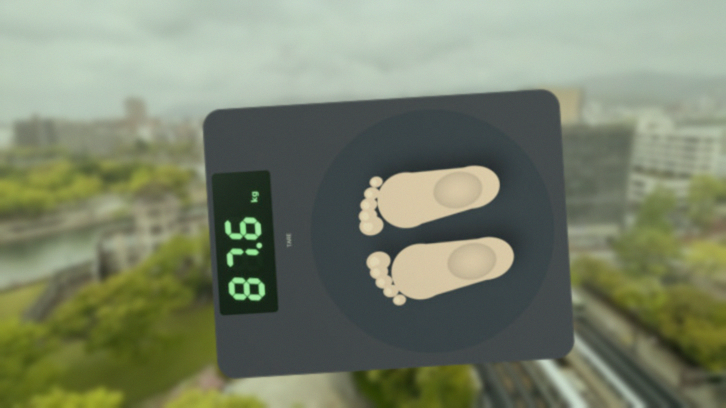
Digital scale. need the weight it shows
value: 87.6 kg
